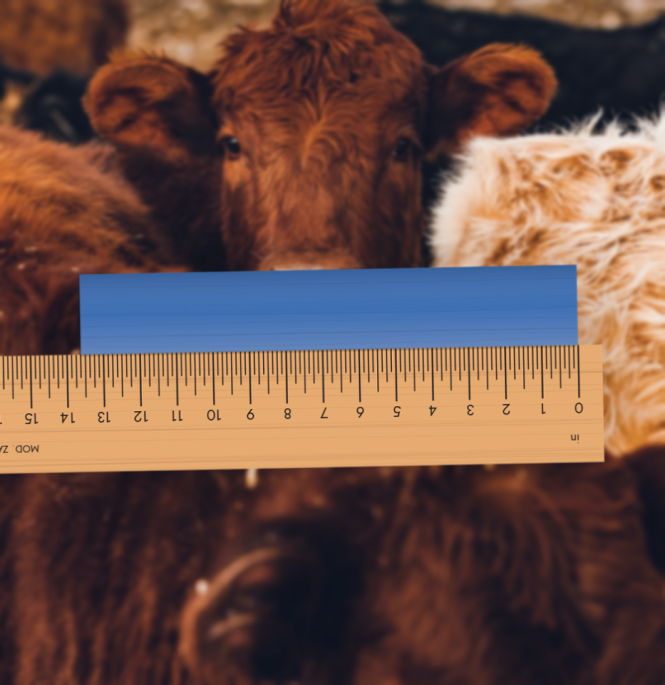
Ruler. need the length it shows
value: 13.625 in
